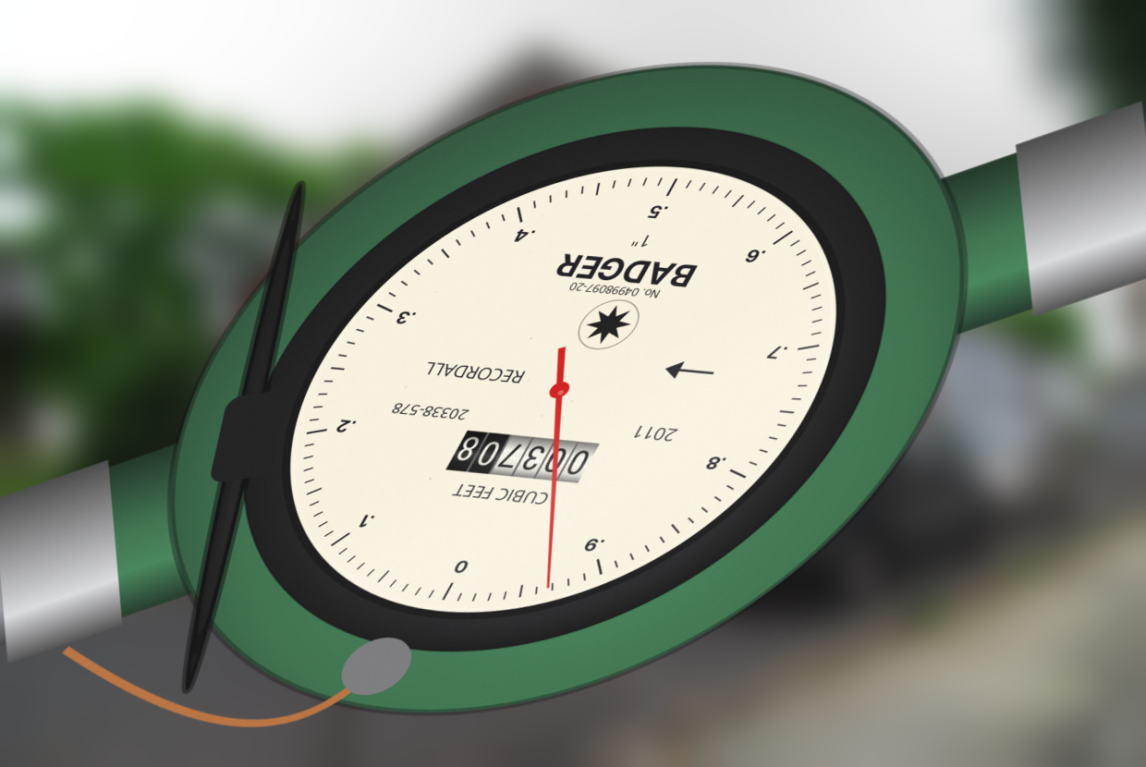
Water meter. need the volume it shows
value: 3707.93 ft³
